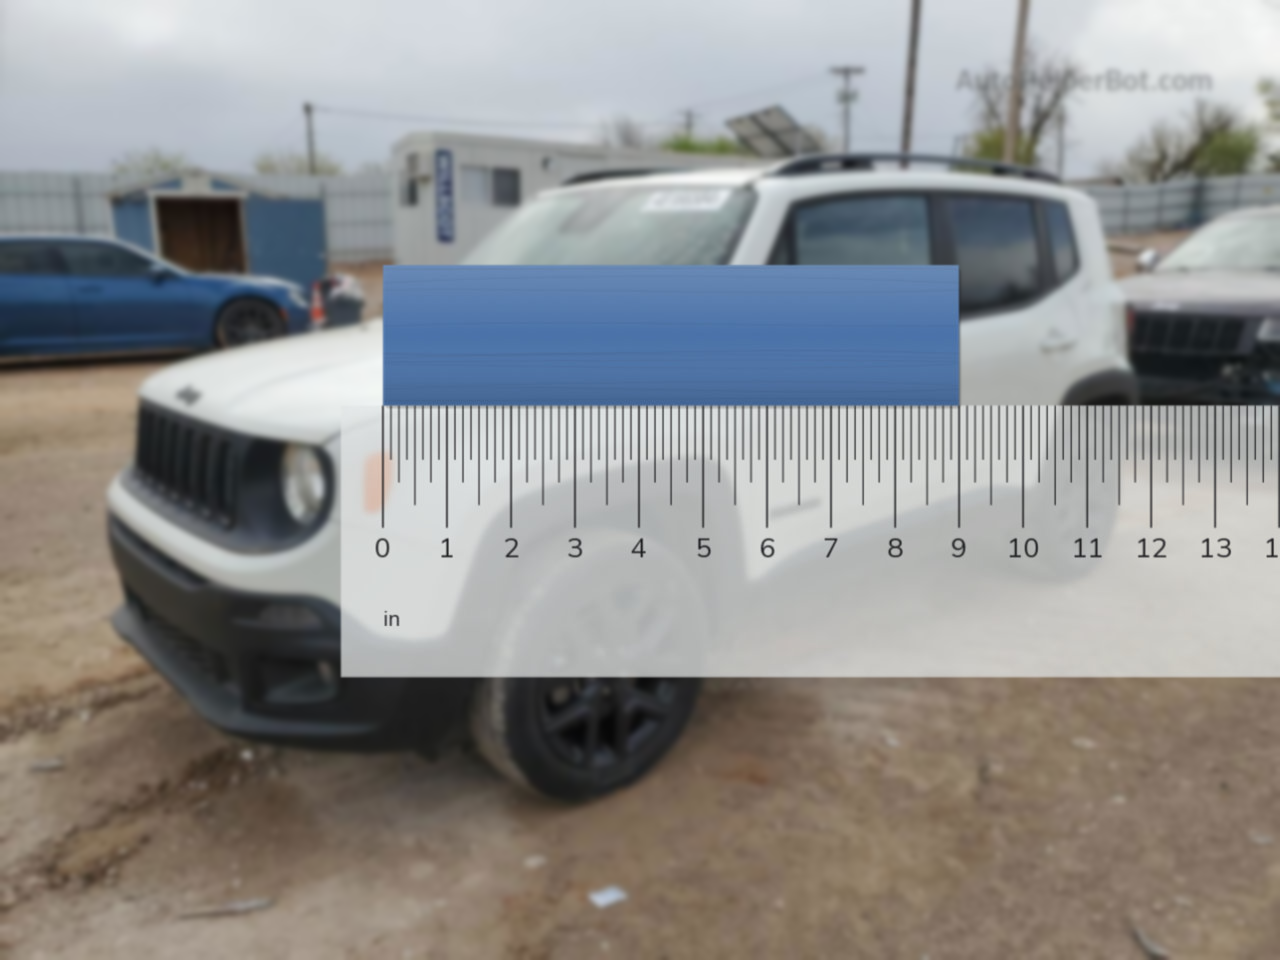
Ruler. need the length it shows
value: 9 in
